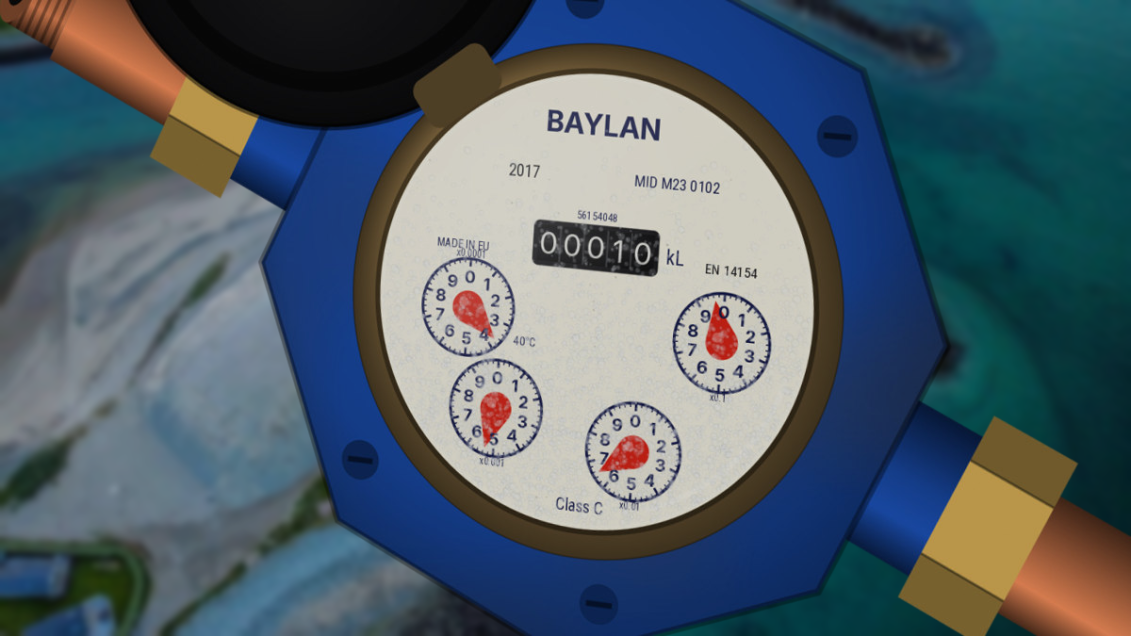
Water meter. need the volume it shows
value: 9.9653 kL
